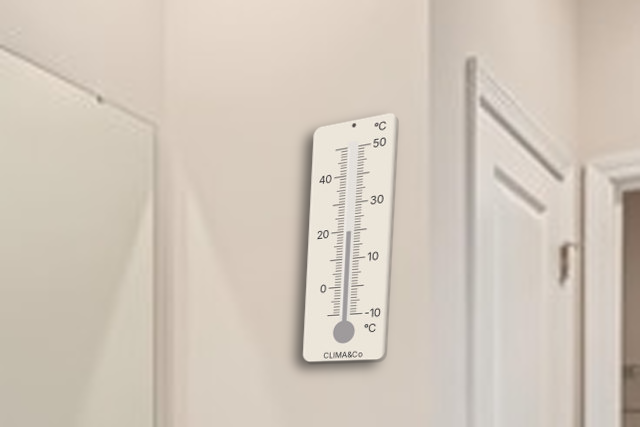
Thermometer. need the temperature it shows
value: 20 °C
